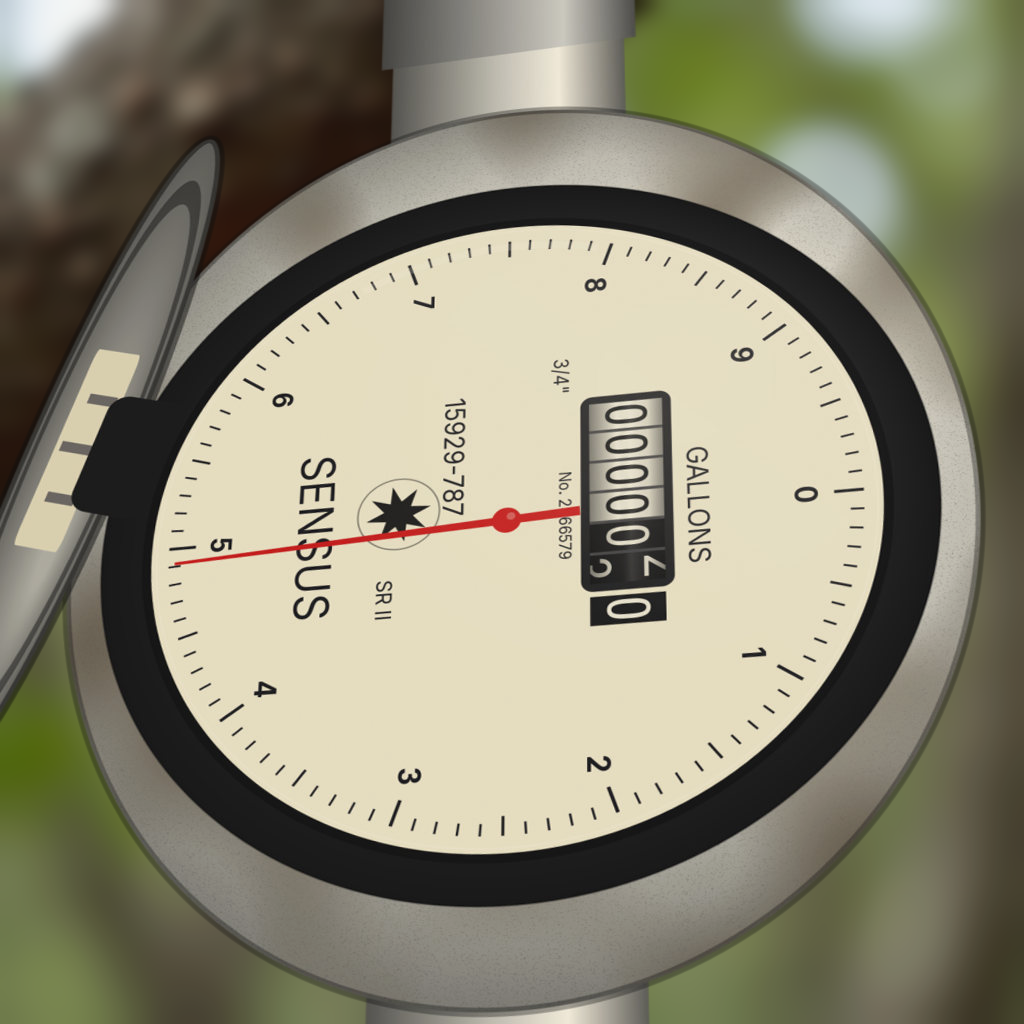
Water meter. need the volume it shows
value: 24.9 gal
